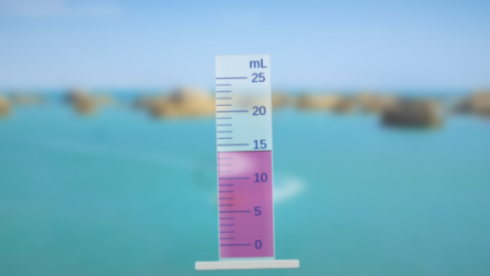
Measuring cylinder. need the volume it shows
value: 14 mL
